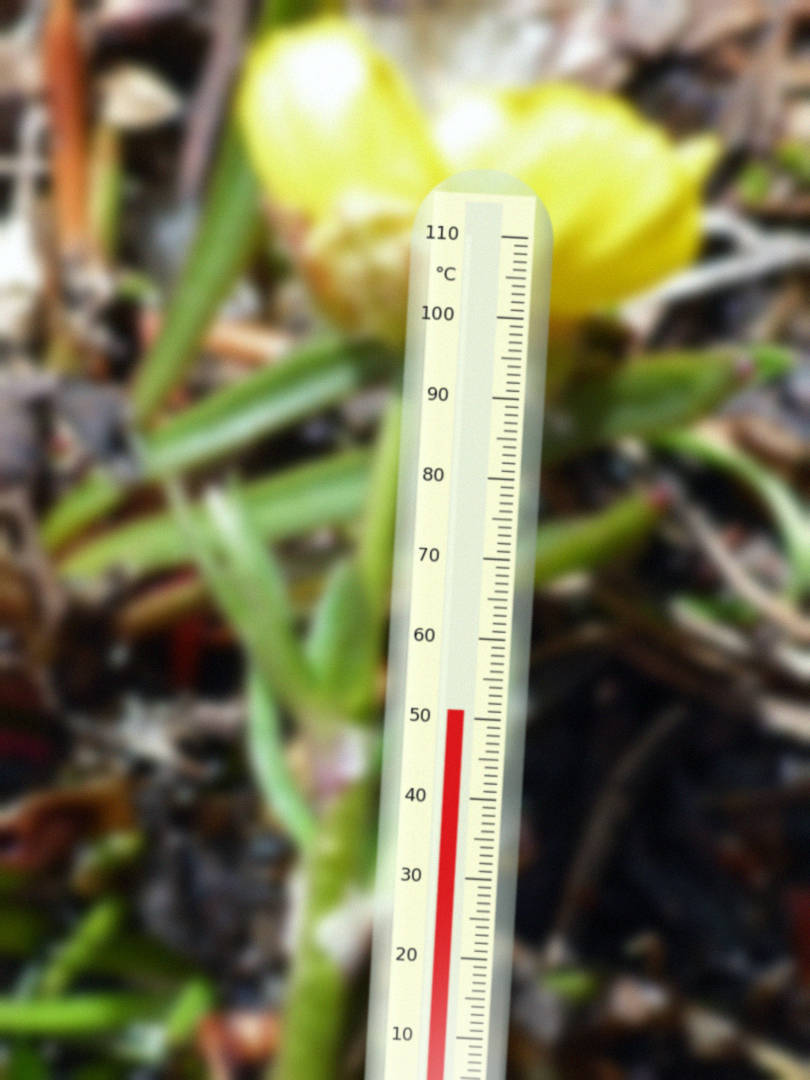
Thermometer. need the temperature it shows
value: 51 °C
